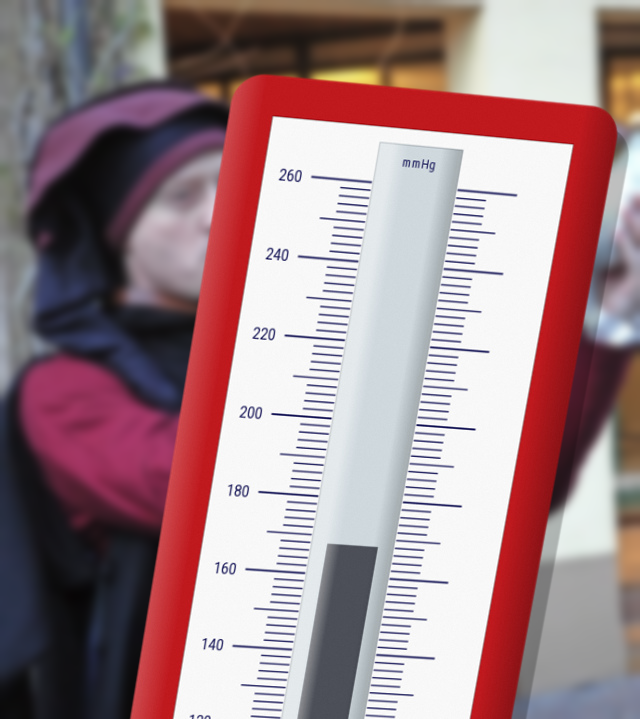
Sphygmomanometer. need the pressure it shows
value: 168 mmHg
